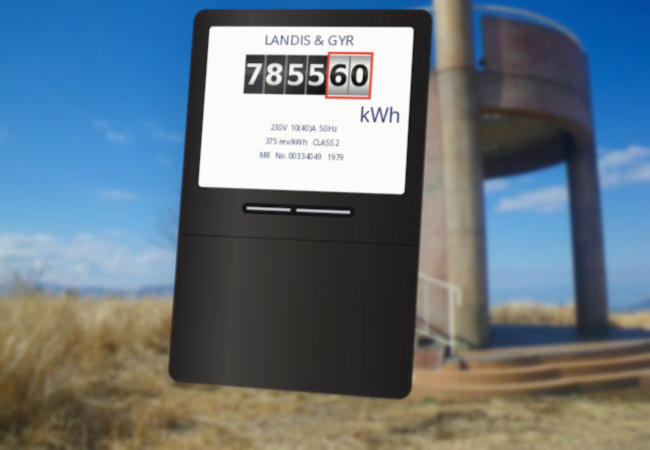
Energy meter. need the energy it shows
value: 7855.60 kWh
